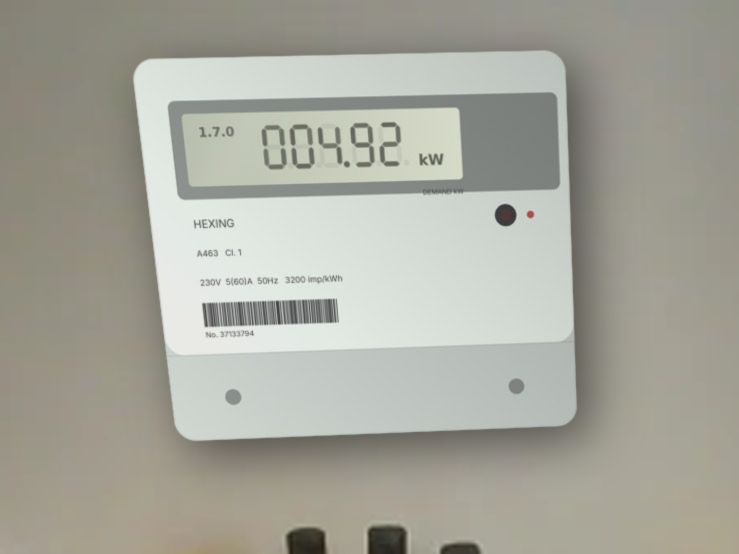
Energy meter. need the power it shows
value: 4.92 kW
